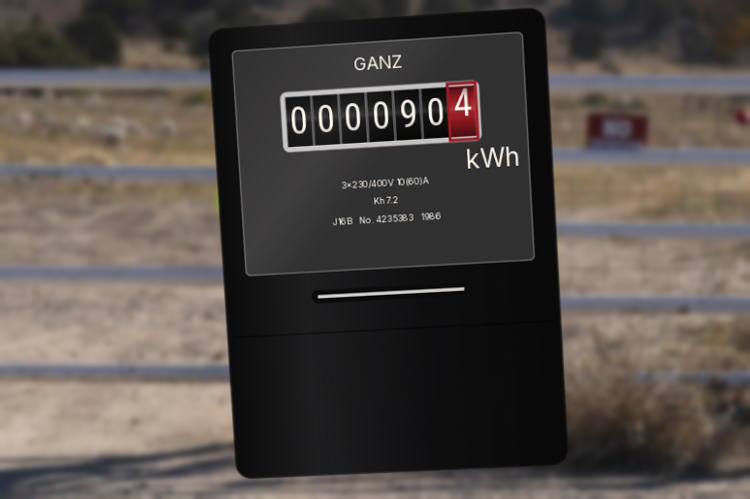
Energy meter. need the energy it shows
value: 90.4 kWh
